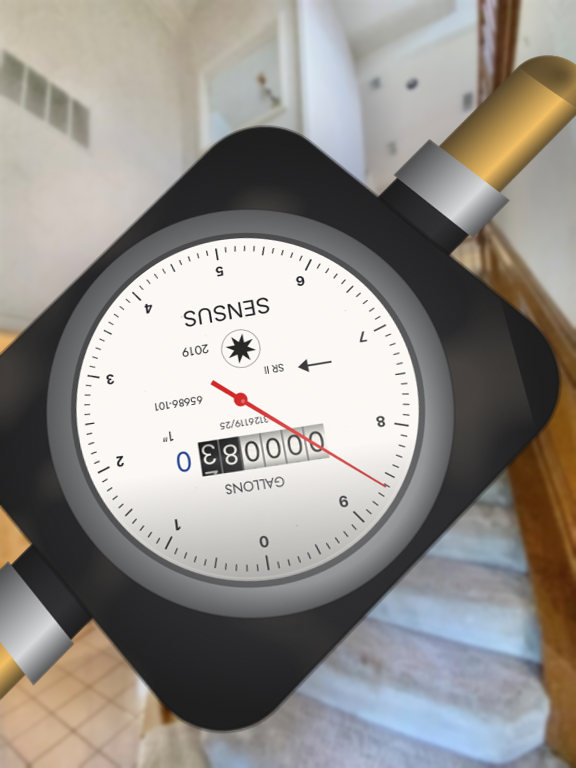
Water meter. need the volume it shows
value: 828.6 gal
